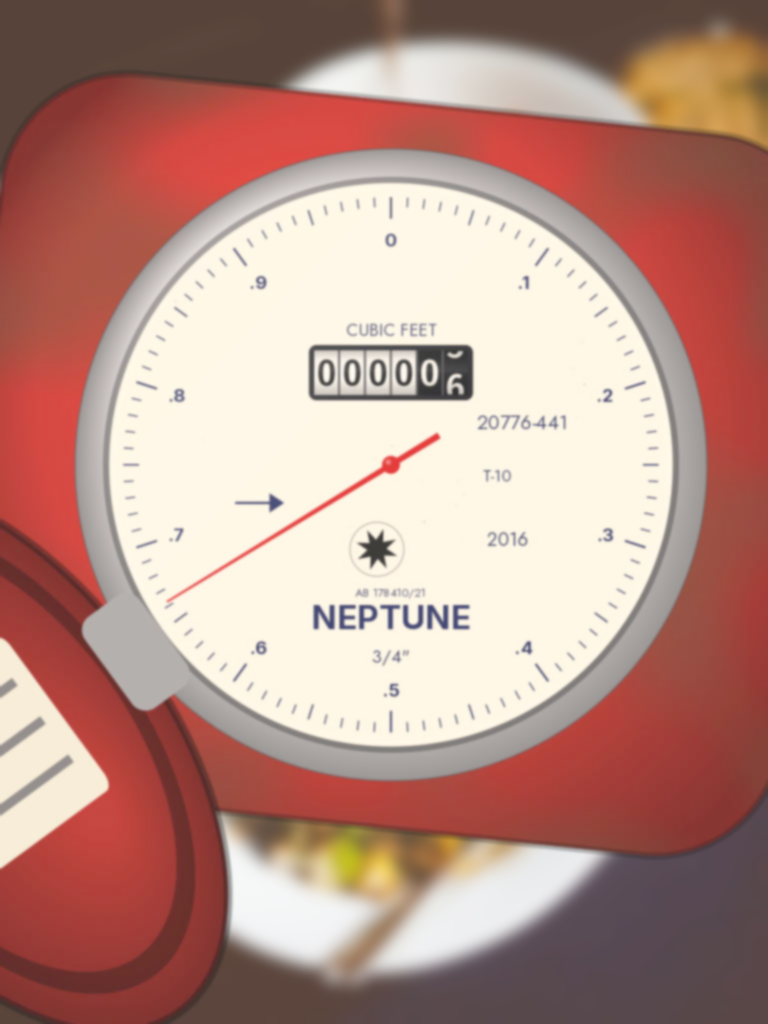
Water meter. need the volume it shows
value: 5.66 ft³
